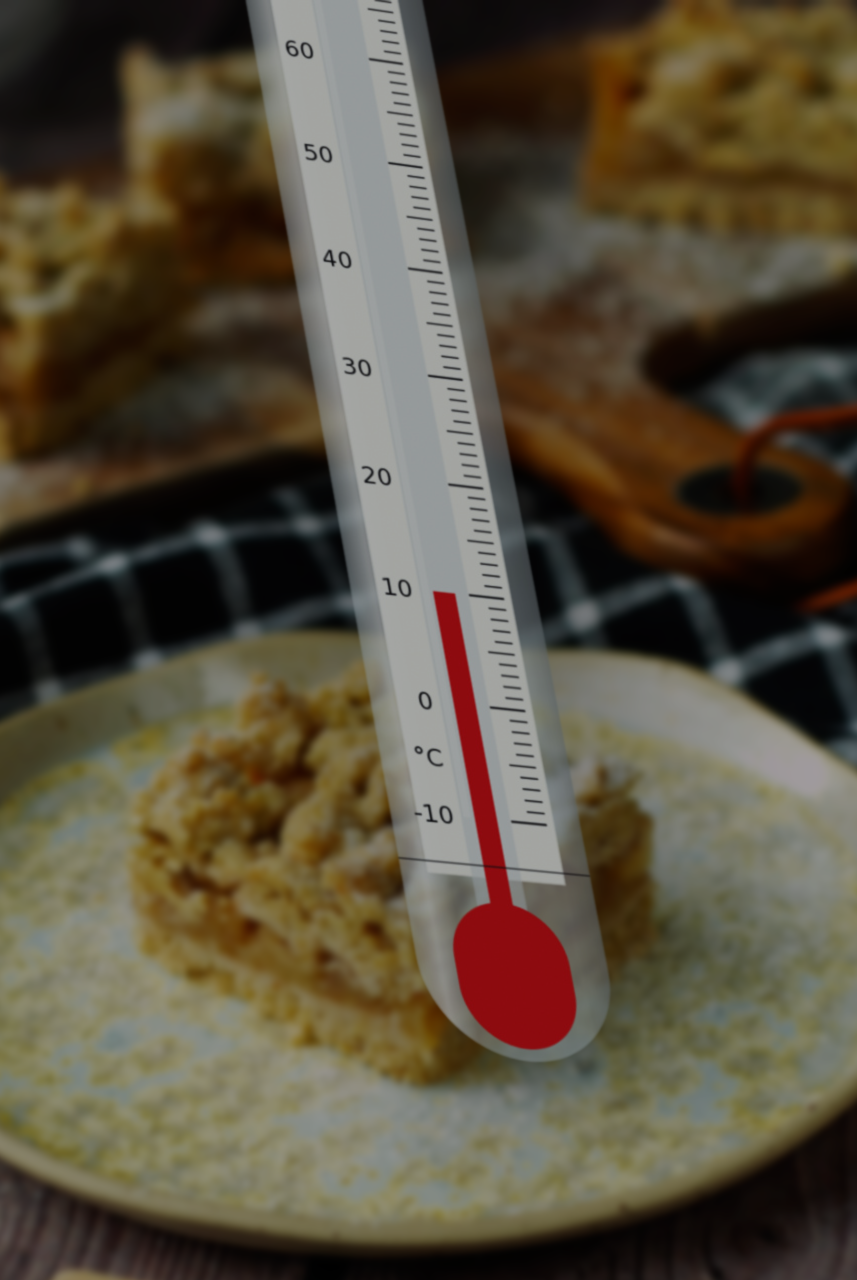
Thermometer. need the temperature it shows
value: 10 °C
